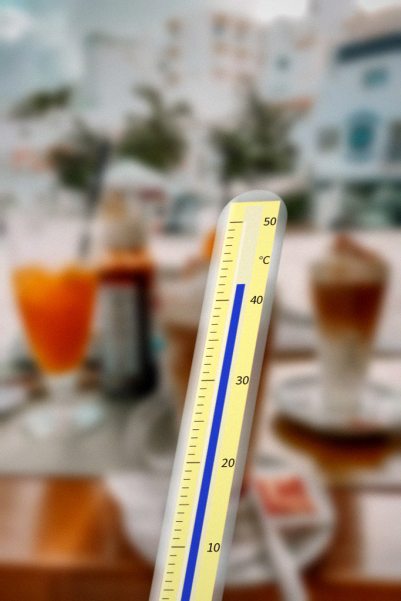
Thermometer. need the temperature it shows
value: 42 °C
